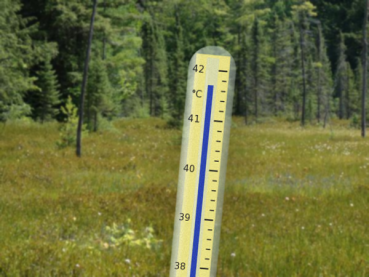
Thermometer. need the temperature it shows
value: 41.7 °C
